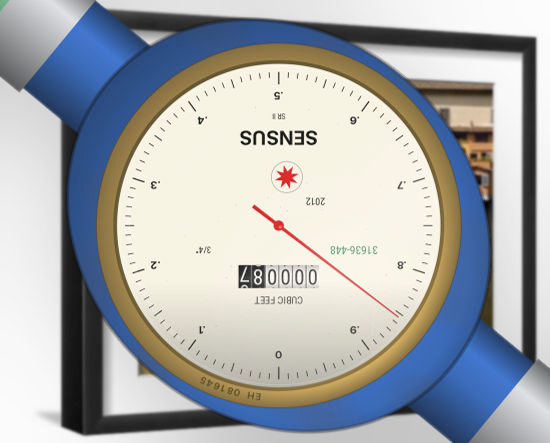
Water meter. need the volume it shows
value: 86.85 ft³
